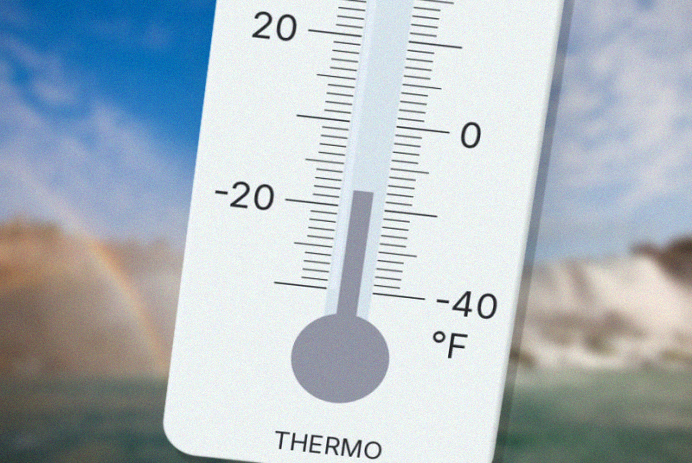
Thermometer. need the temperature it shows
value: -16 °F
